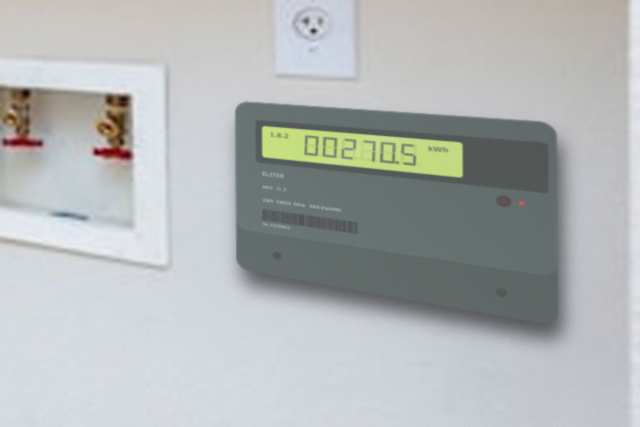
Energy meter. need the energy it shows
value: 270.5 kWh
